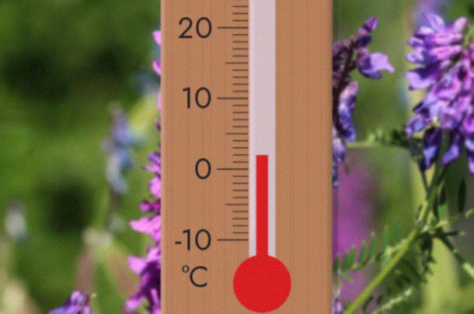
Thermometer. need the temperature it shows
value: 2 °C
